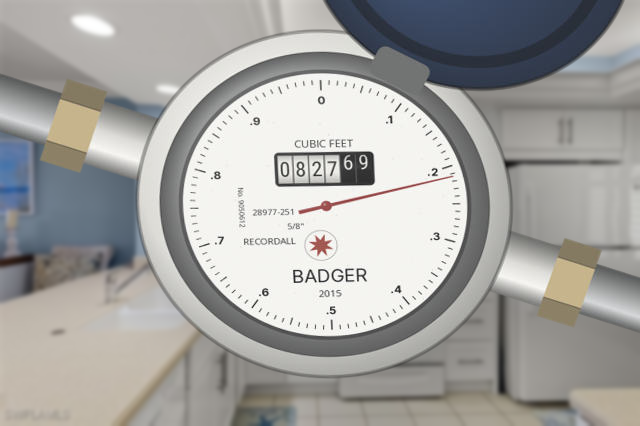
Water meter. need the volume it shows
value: 82769.21 ft³
